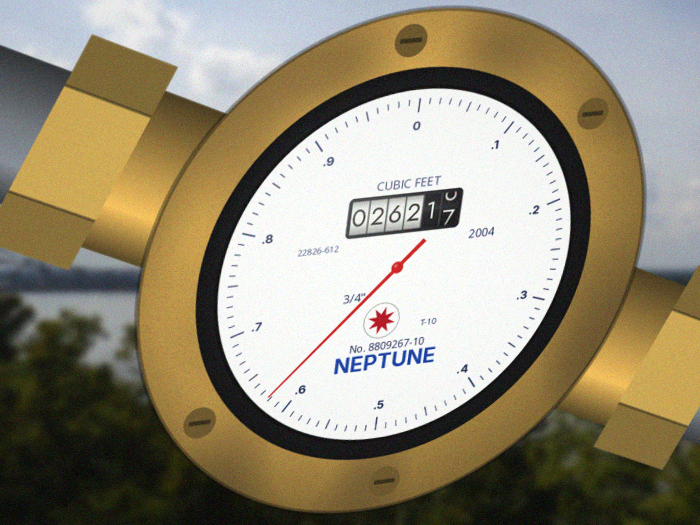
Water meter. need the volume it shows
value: 26216.62 ft³
